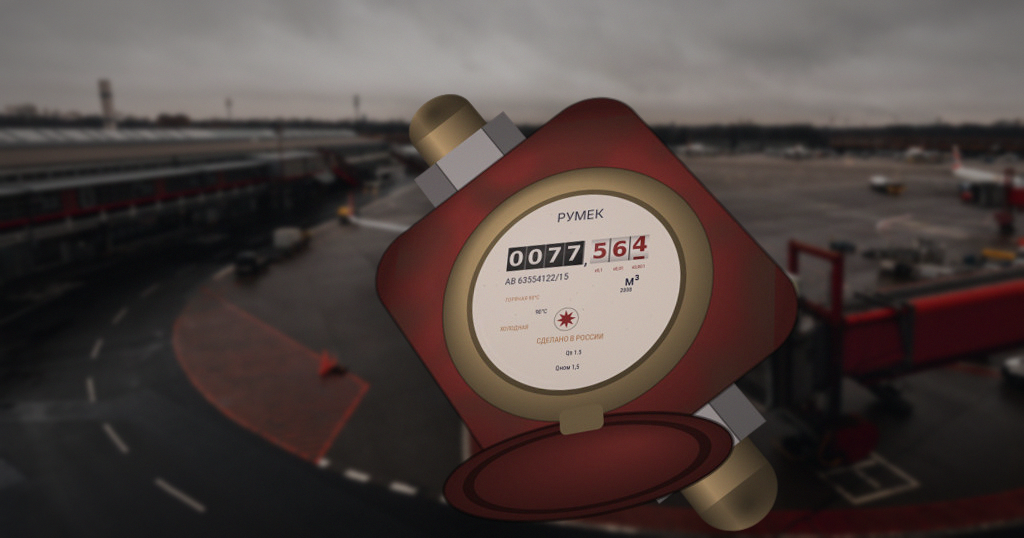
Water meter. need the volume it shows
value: 77.564 m³
